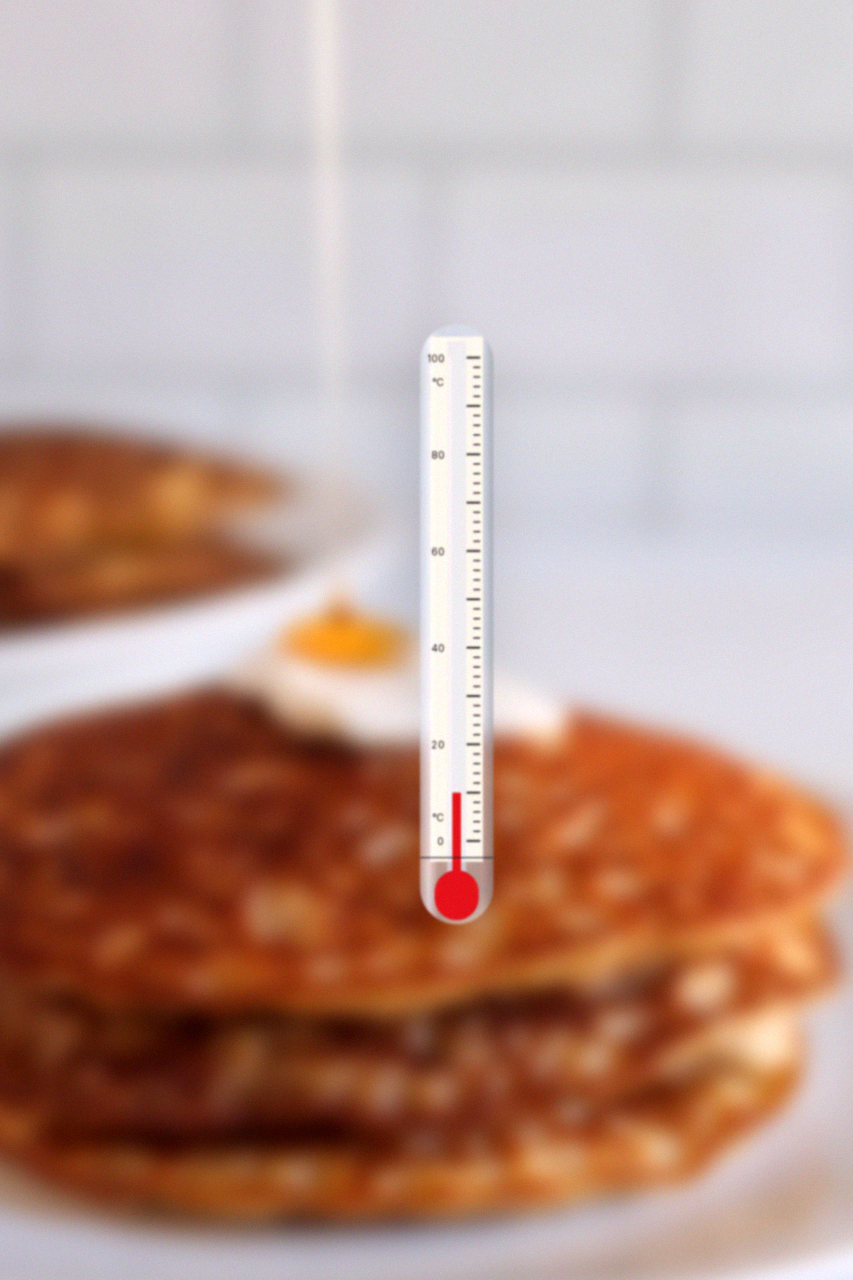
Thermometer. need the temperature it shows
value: 10 °C
